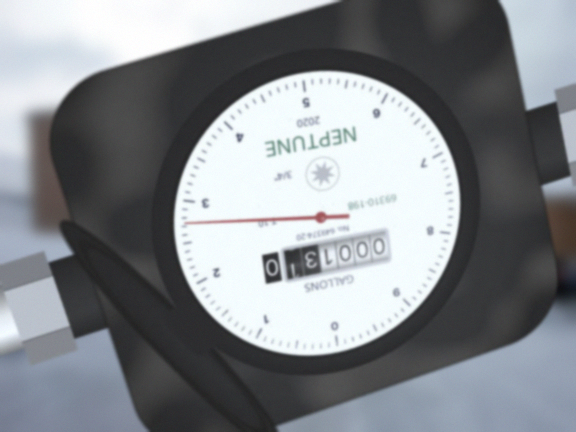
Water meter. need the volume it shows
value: 1312.7 gal
